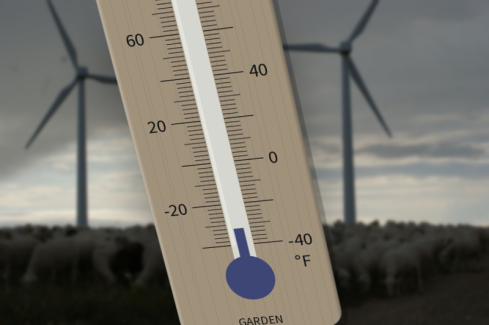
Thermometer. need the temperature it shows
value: -32 °F
